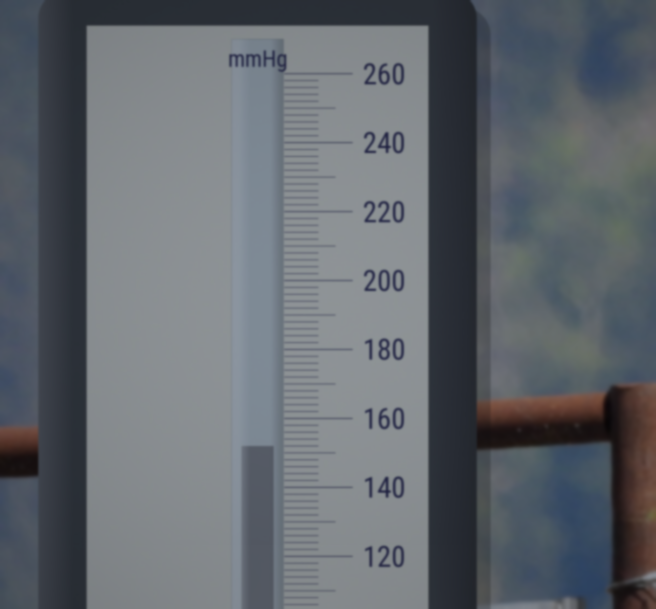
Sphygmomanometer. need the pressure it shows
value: 152 mmHg
